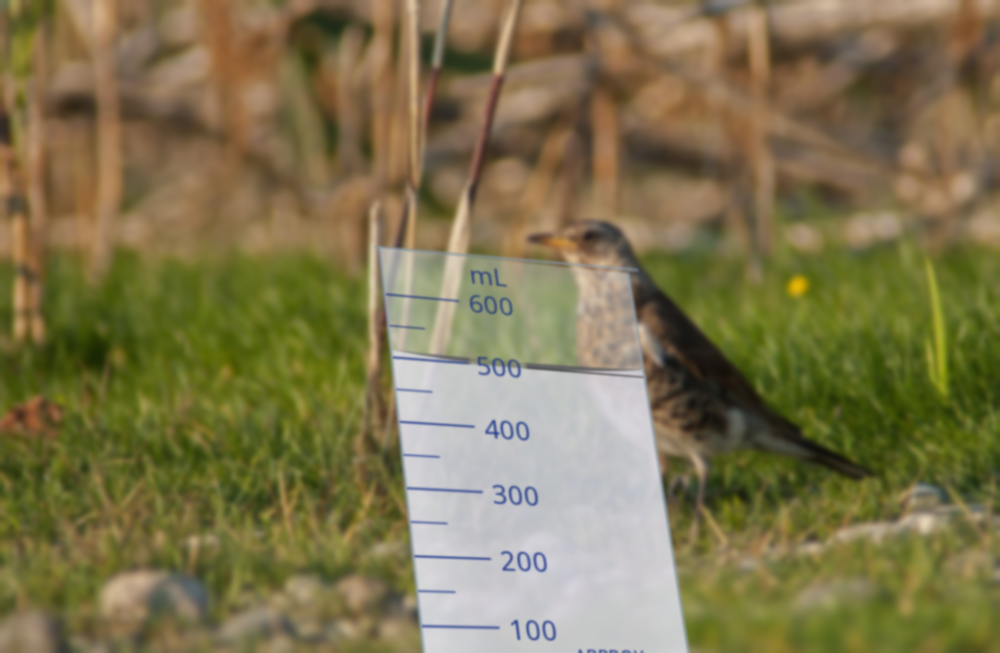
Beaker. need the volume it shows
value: 500 mL
